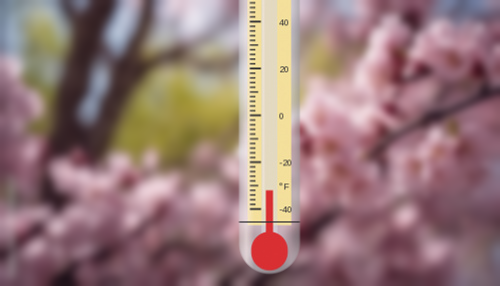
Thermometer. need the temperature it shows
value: -32 °F
